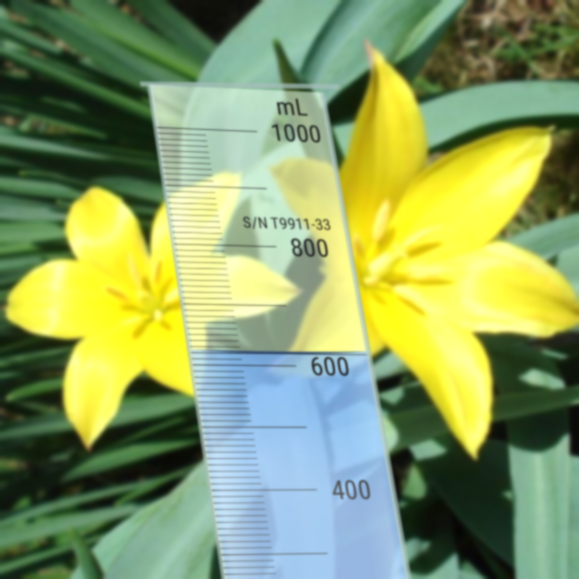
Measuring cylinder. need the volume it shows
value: 620 mL
